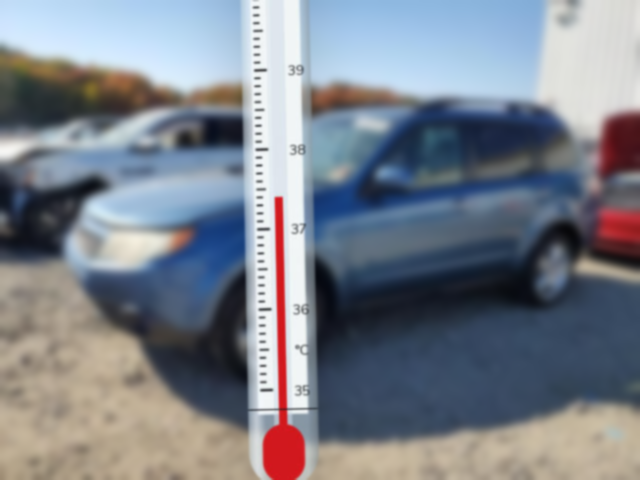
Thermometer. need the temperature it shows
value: 37.4 °C
